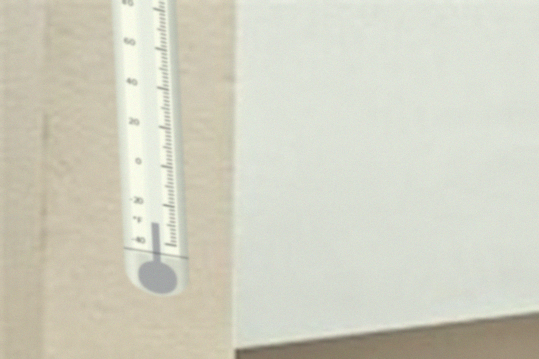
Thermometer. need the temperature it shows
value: -30 °F
